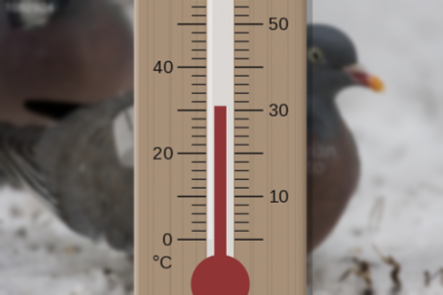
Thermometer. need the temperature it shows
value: 31 °C
